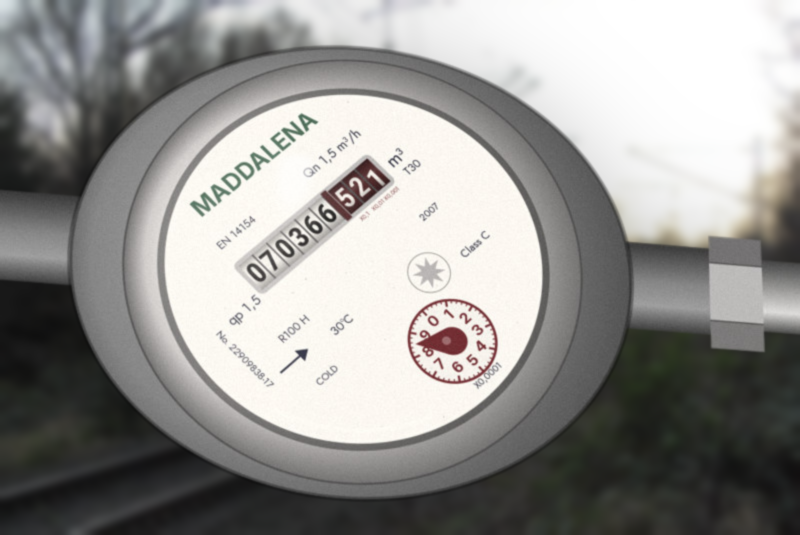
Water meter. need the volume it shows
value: 70366.5208 m³
